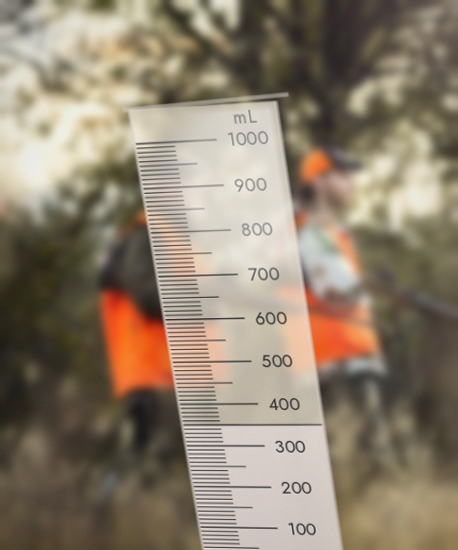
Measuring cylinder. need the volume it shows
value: 350 mL
